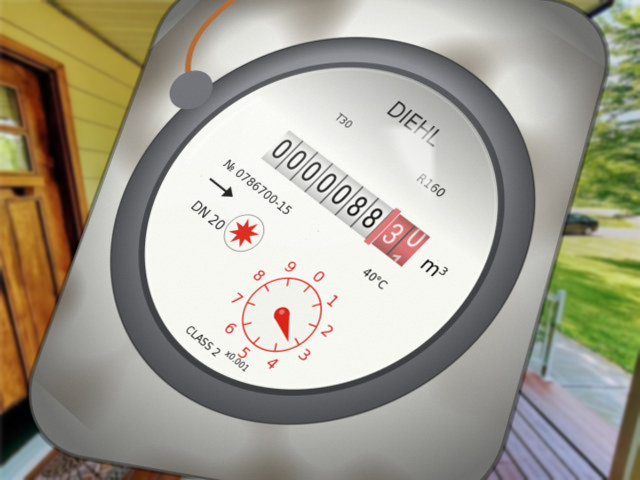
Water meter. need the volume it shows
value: 88.303 m³
